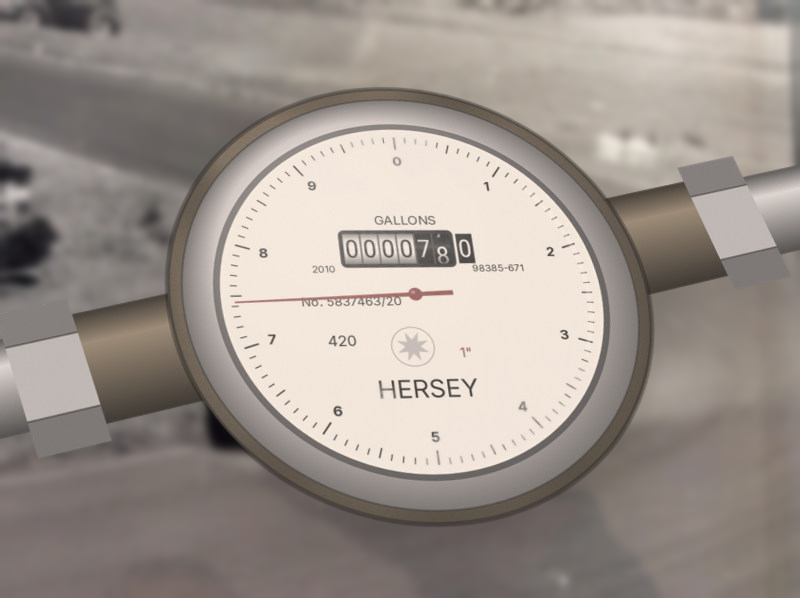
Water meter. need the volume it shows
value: 777.4 gal
